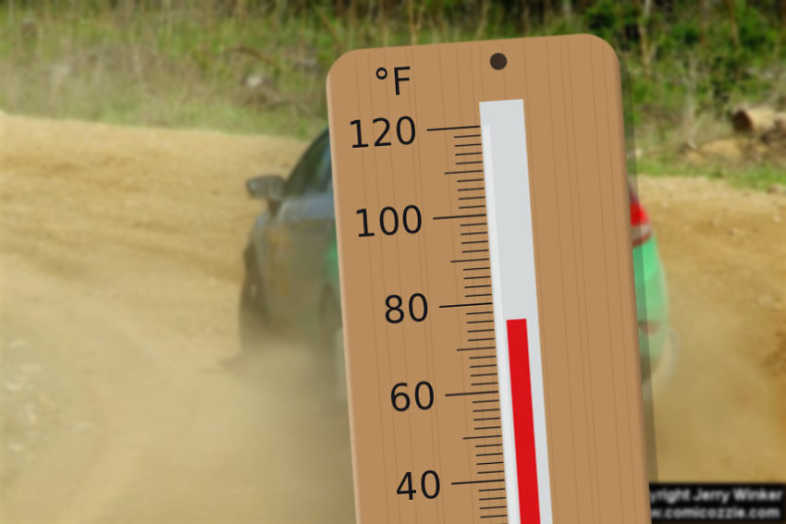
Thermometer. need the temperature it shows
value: 76 °F
